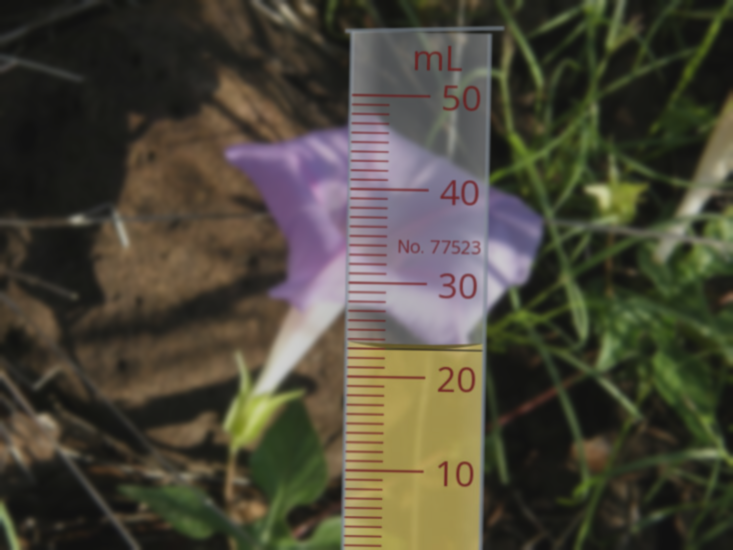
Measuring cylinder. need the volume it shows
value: 23 mL
